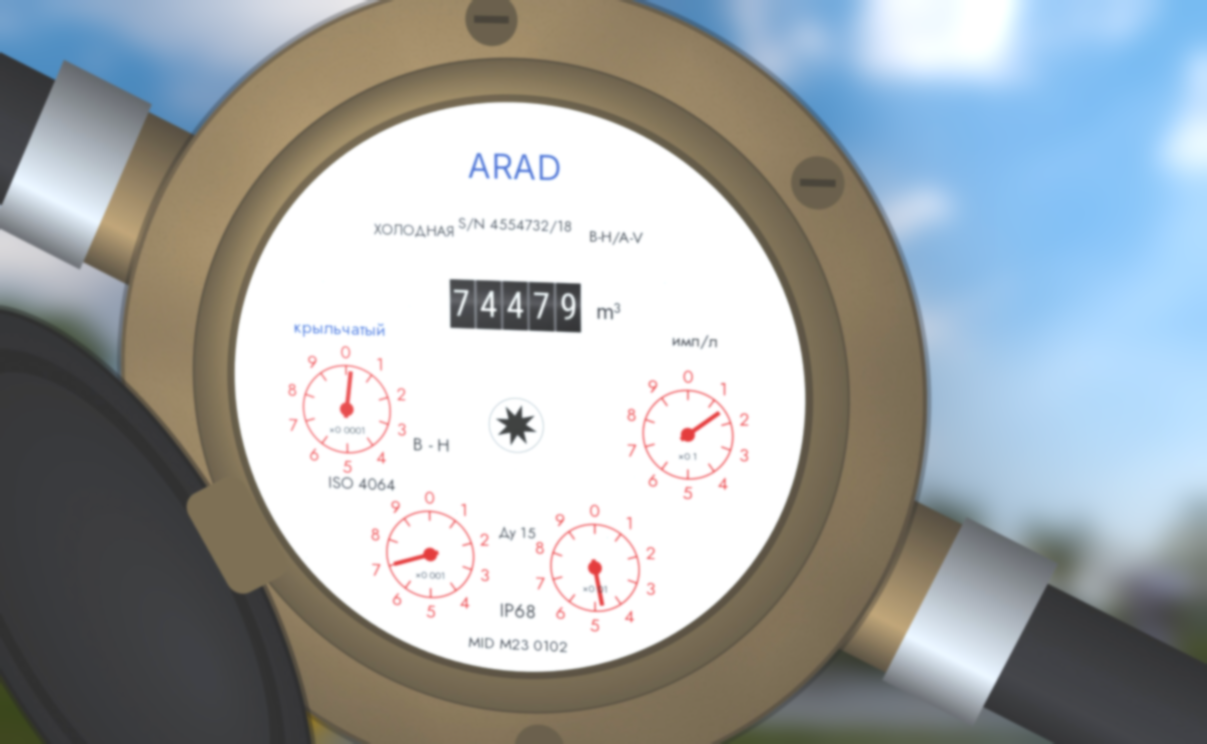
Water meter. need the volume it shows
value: 74479.1470 m³
